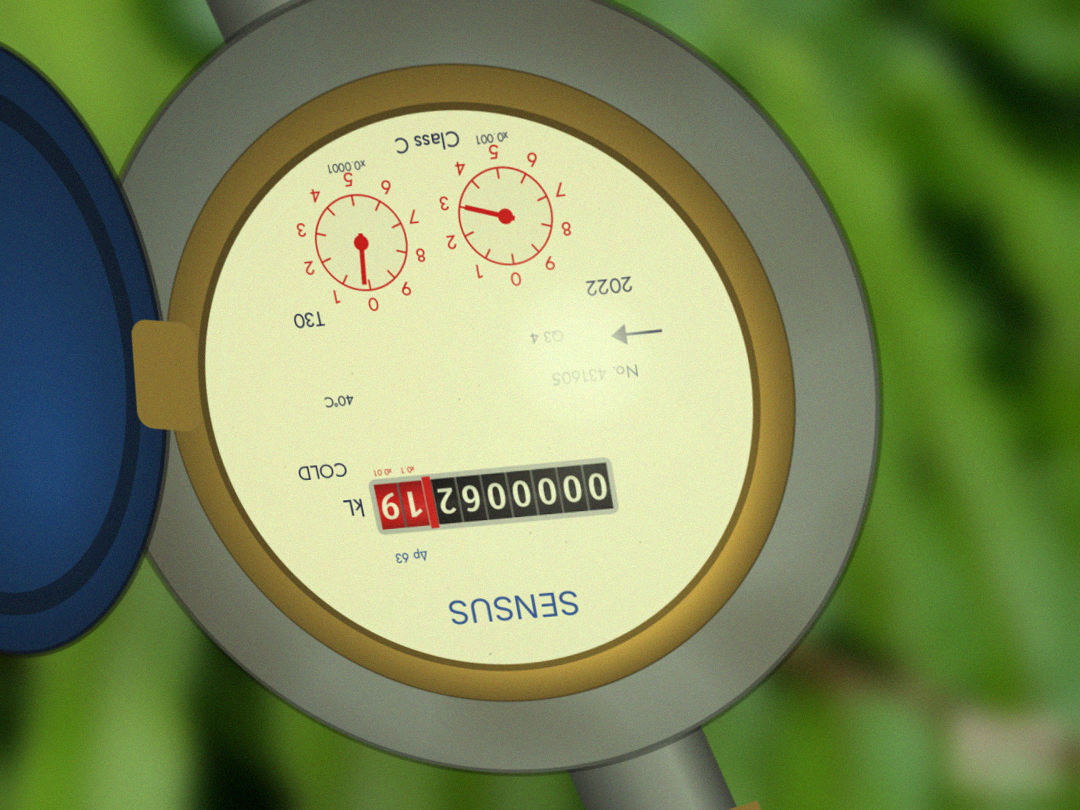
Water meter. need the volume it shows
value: 62.1930 kL
